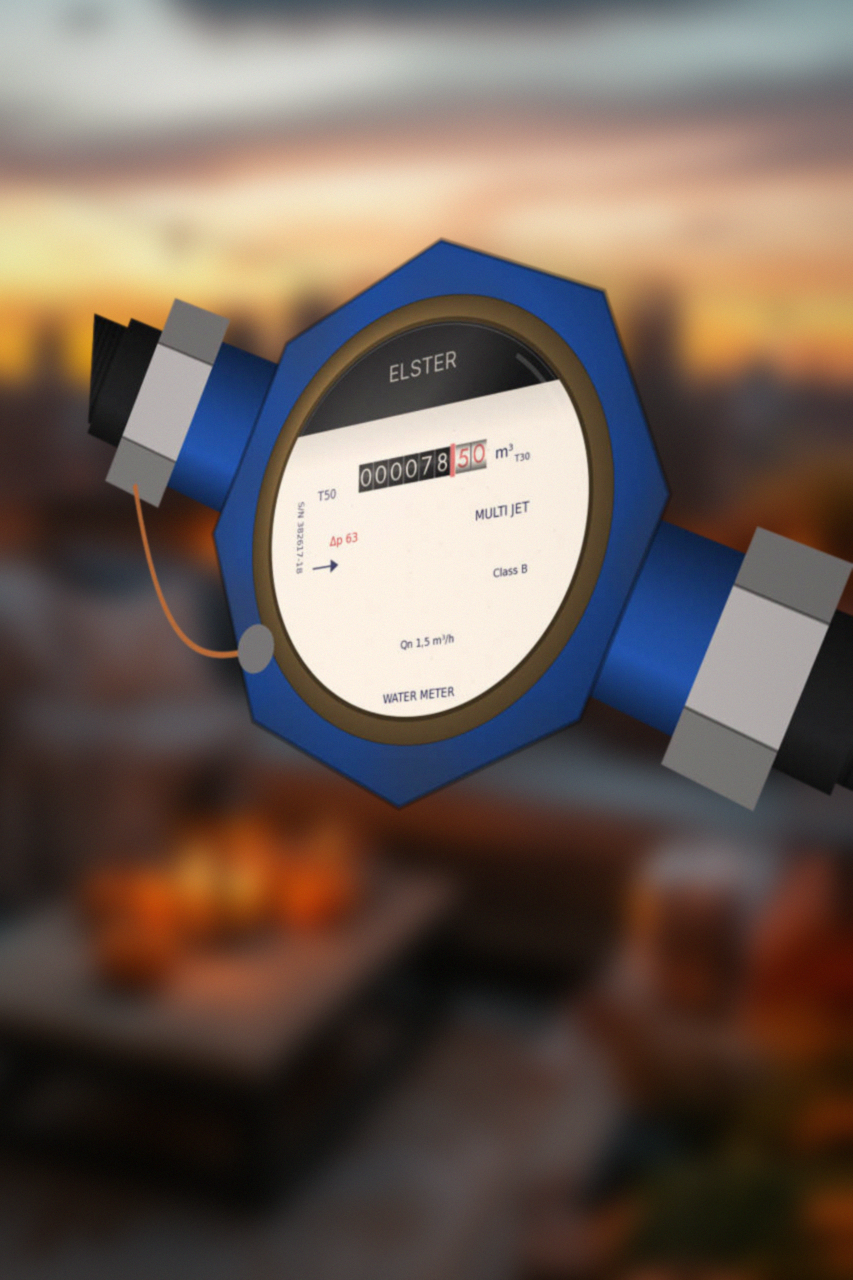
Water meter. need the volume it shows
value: 78.50 m³
